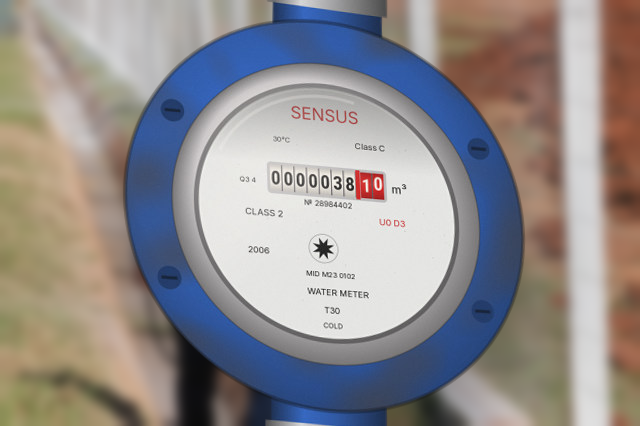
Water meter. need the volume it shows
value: 38.10 m³
